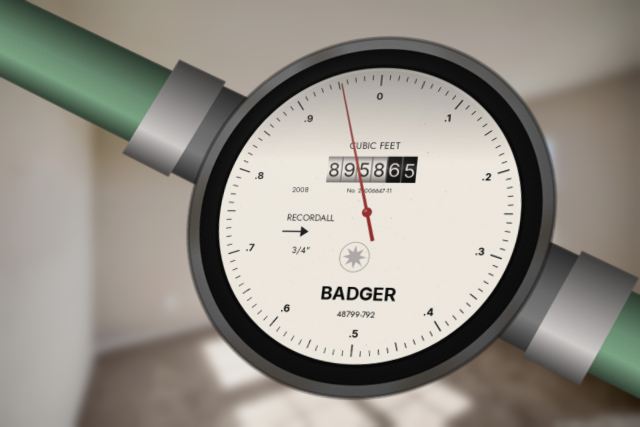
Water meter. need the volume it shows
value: 895864.95 ft³
